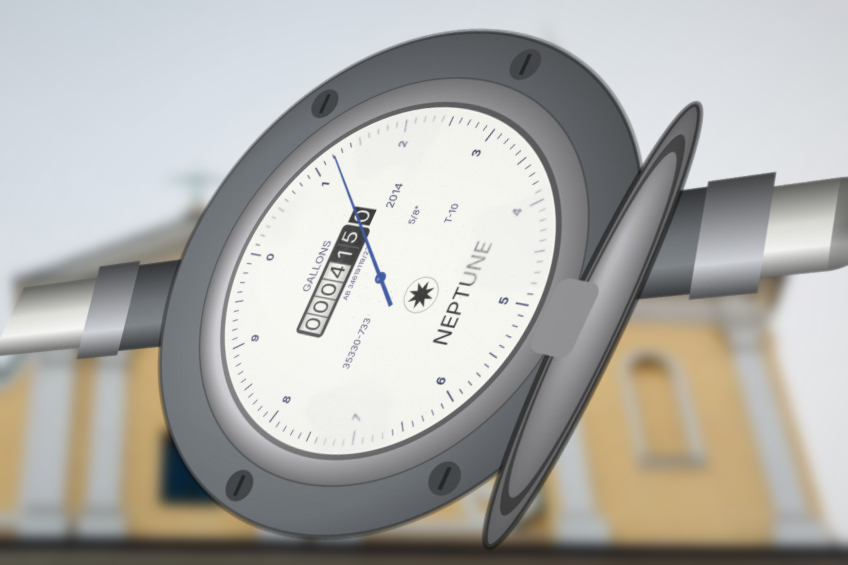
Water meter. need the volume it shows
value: 4151.2 gal
